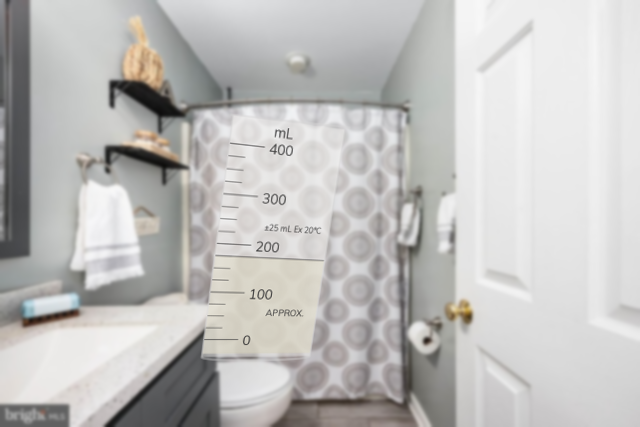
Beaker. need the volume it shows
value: 175 mL
